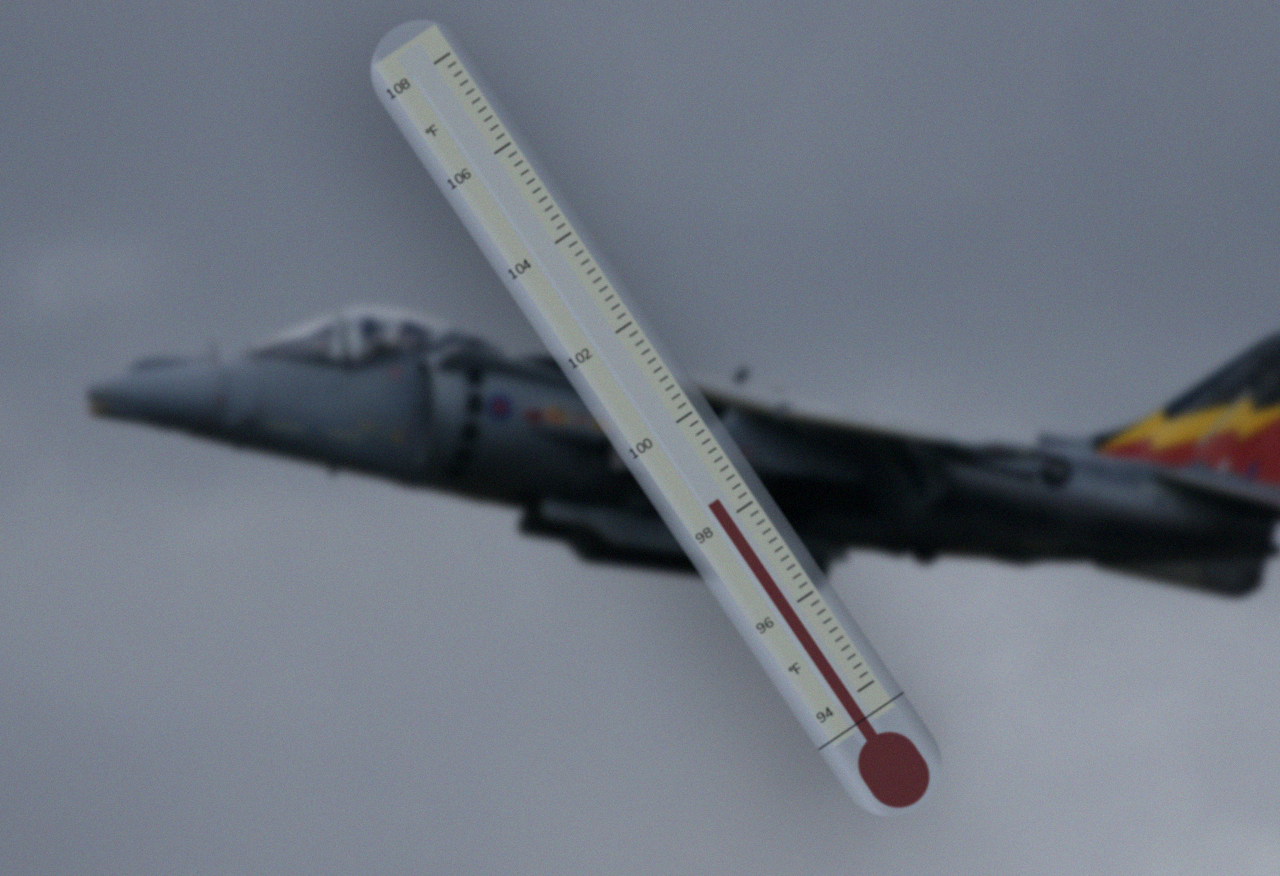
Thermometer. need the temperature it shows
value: 98.4 °F
